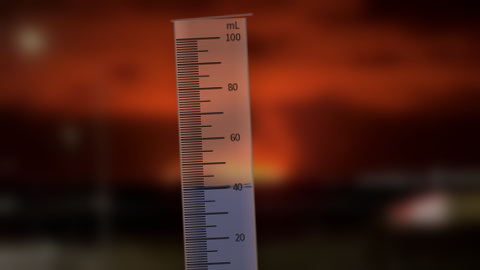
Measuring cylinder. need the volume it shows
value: 40 mL
